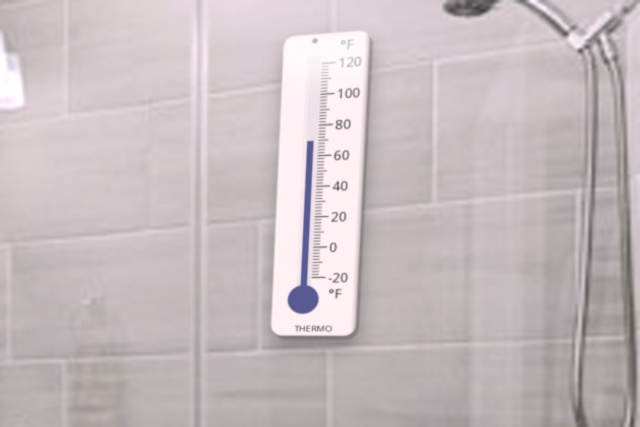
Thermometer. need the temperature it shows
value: 70 °F
